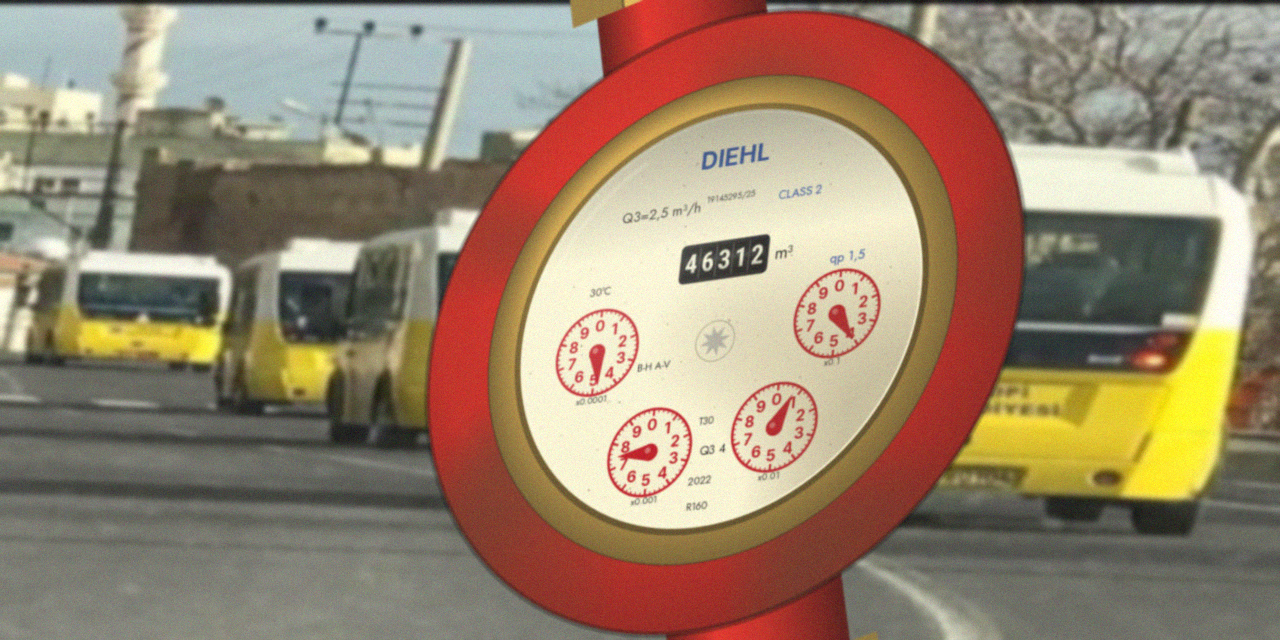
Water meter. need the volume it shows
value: 46312.4074 m³
